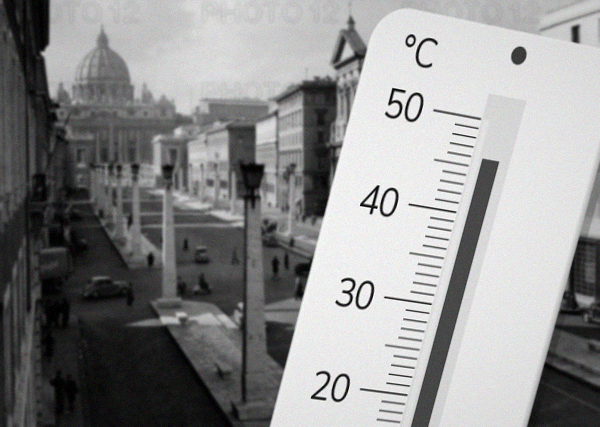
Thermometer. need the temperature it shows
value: 46 °C
